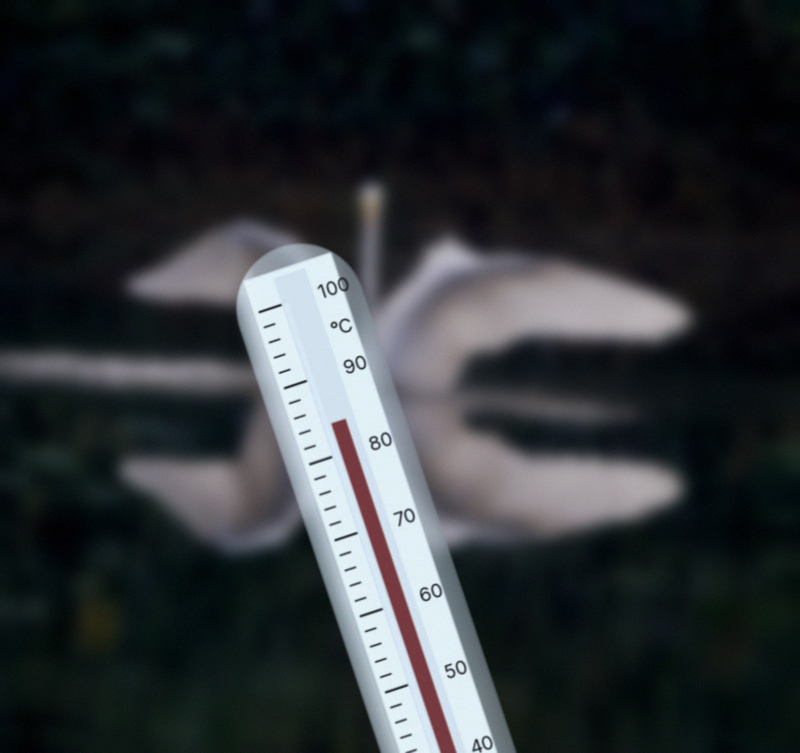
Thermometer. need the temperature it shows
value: 84 °C
